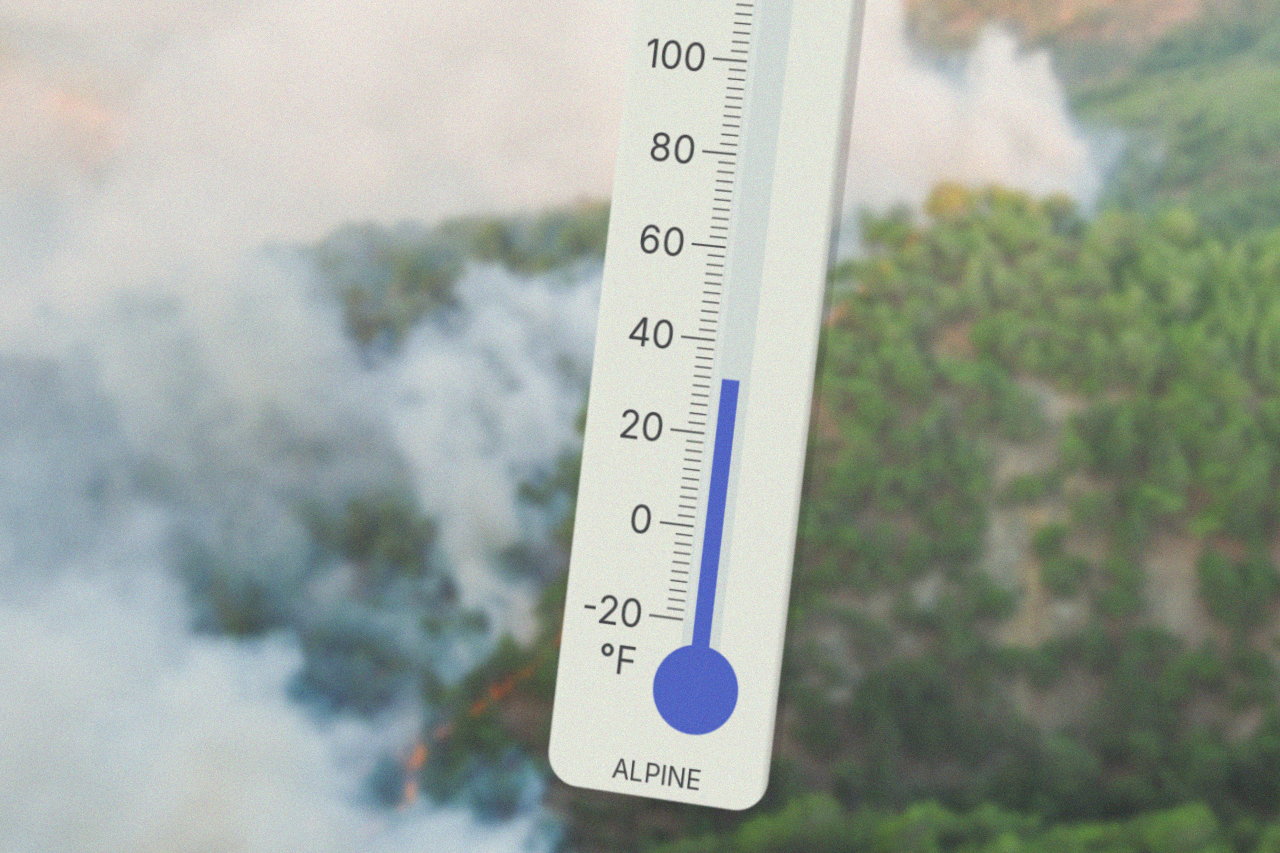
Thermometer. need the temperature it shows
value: 32 °F
